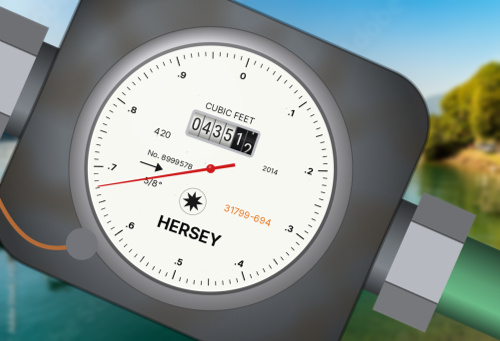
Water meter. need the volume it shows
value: 43511.67 ft³
